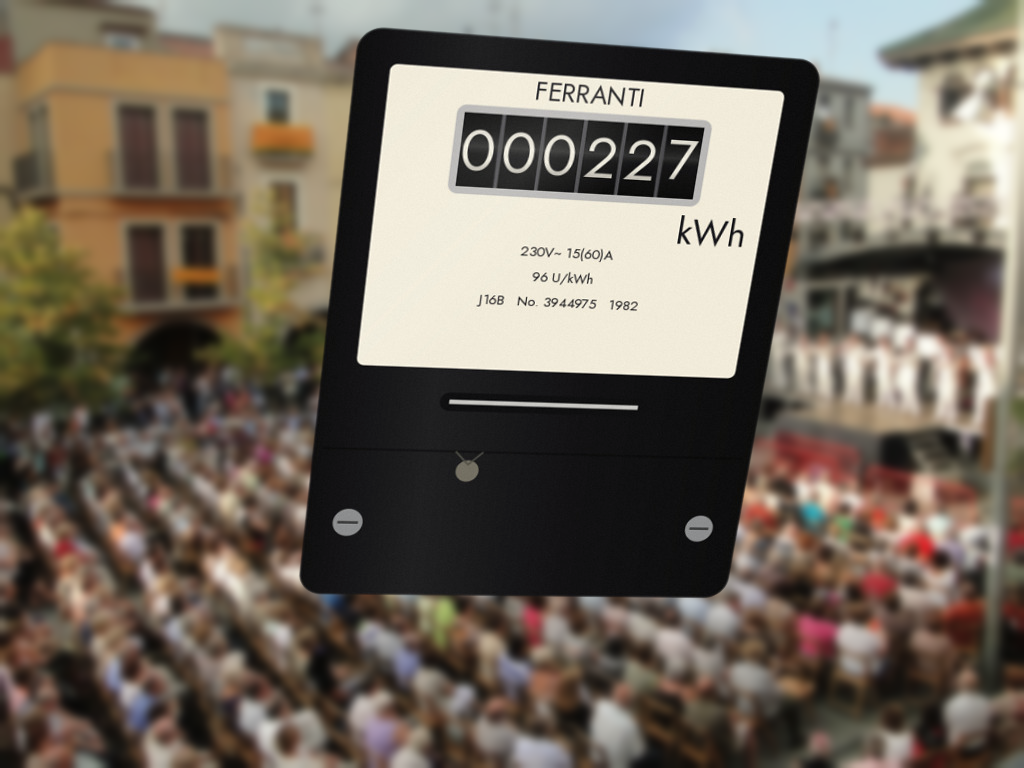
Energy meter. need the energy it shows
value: 227 kWh
